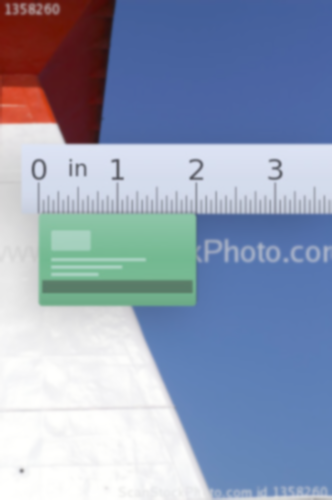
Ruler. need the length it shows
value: 2 in
